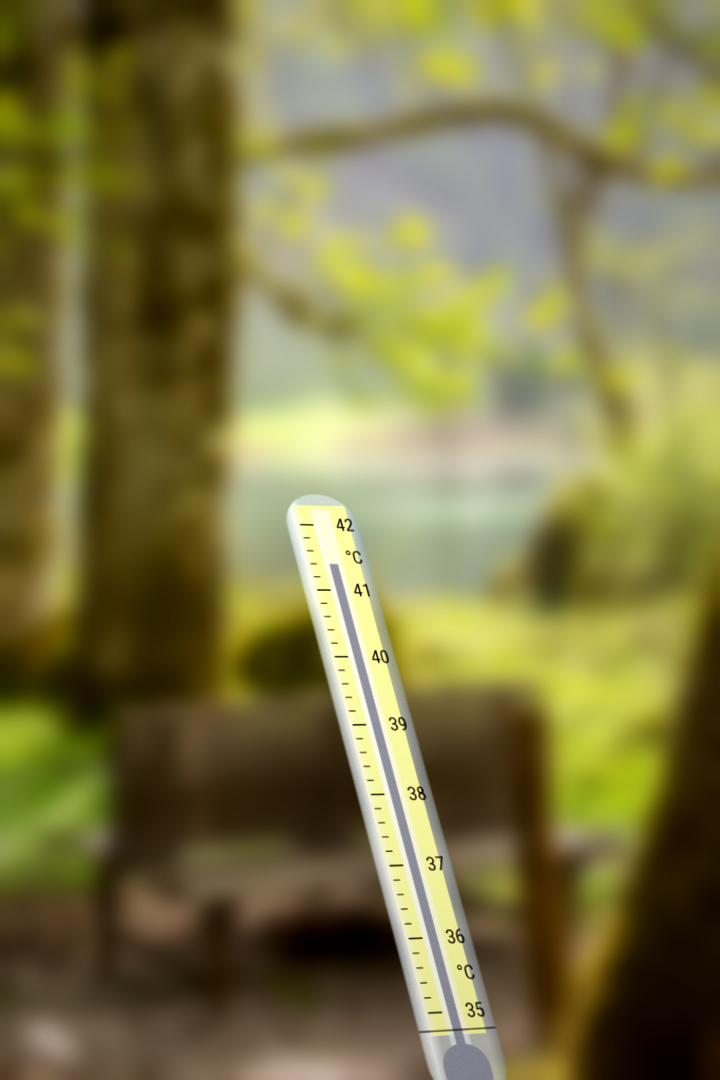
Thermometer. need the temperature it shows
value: 41.4 °C
